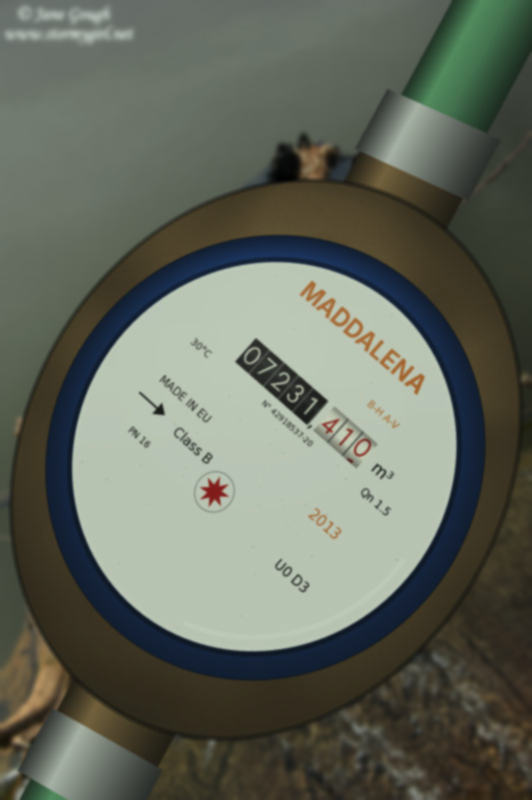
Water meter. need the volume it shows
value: 7231.410 m³
